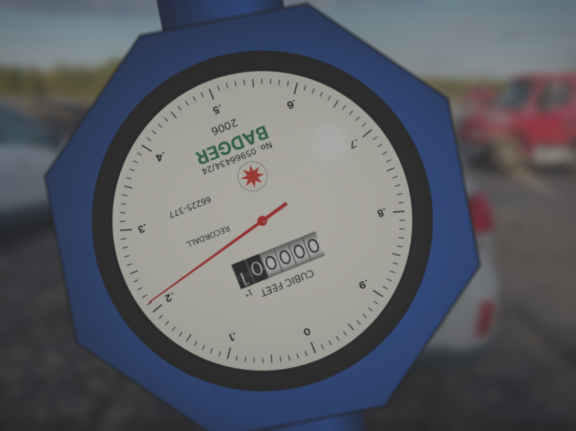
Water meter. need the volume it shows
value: 1.21 ft³
